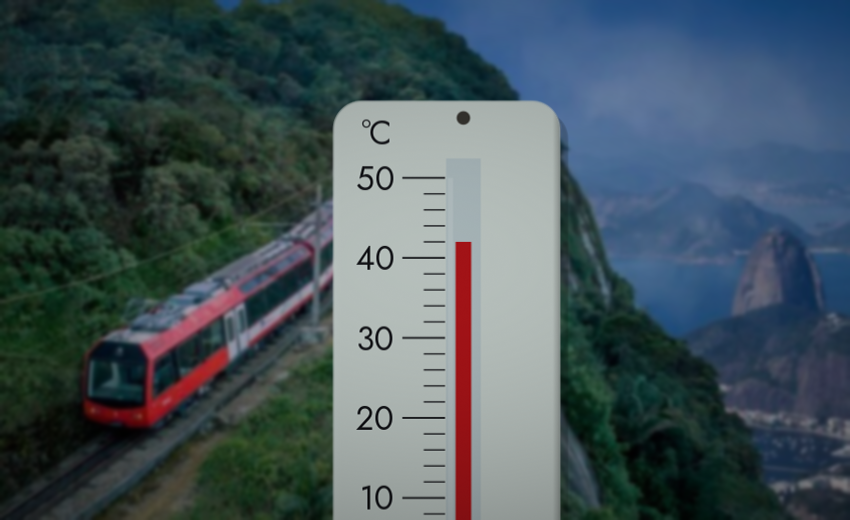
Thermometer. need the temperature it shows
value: 42 °C
